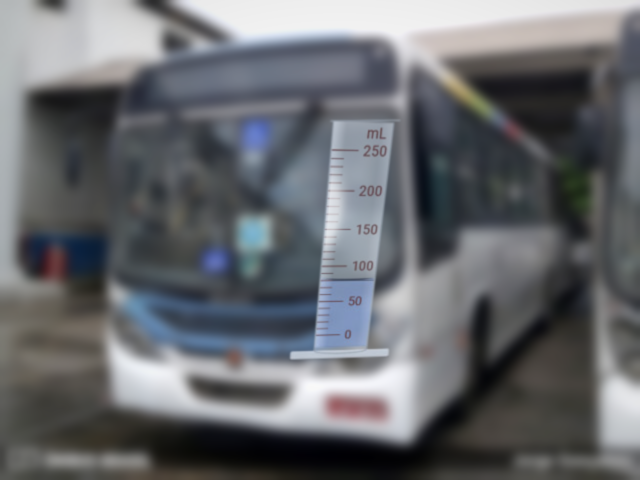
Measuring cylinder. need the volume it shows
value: 80 mL
